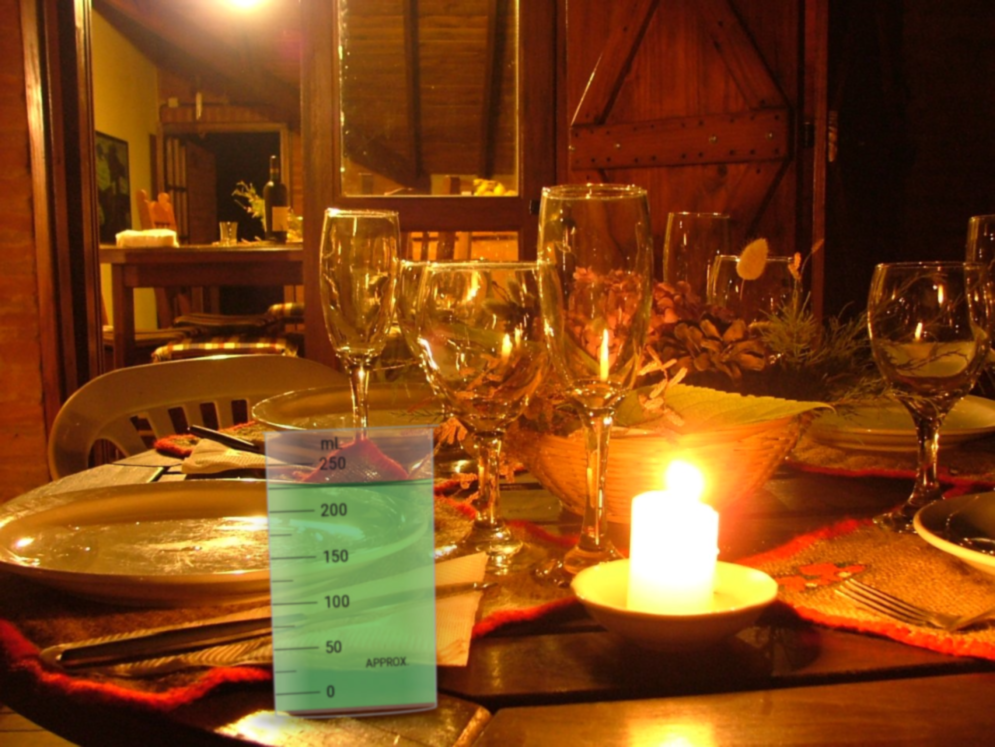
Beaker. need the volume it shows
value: 225 mL
